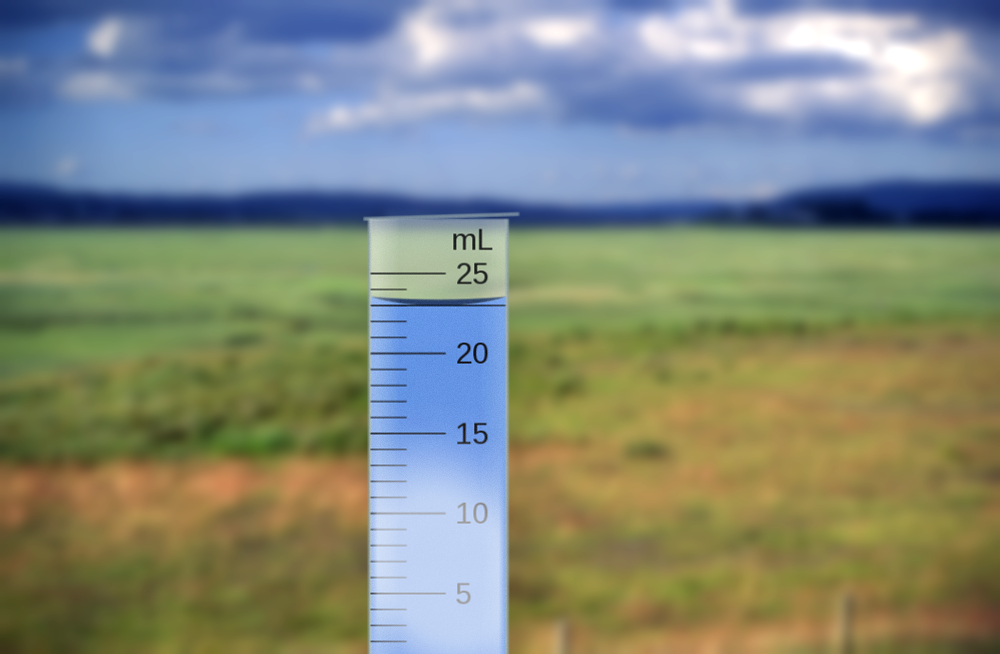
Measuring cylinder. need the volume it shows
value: 23 mL
